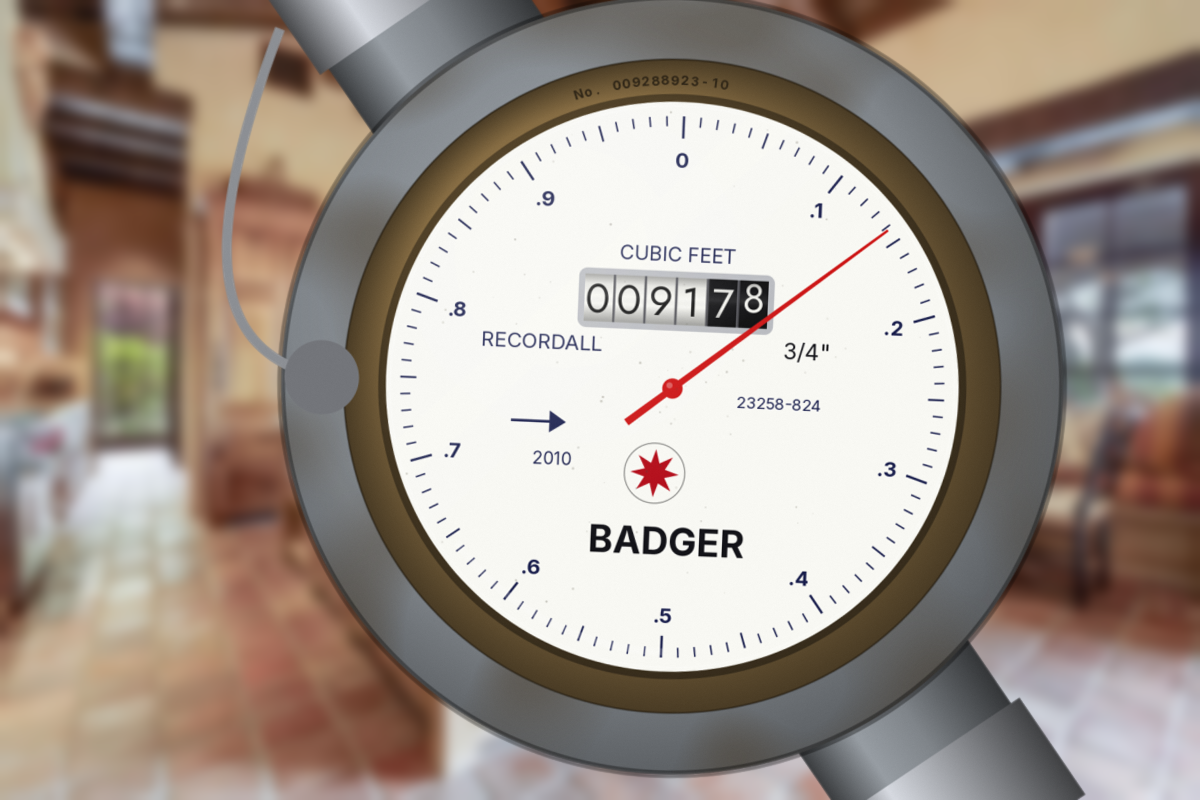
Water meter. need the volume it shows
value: 9178.14 ft³
